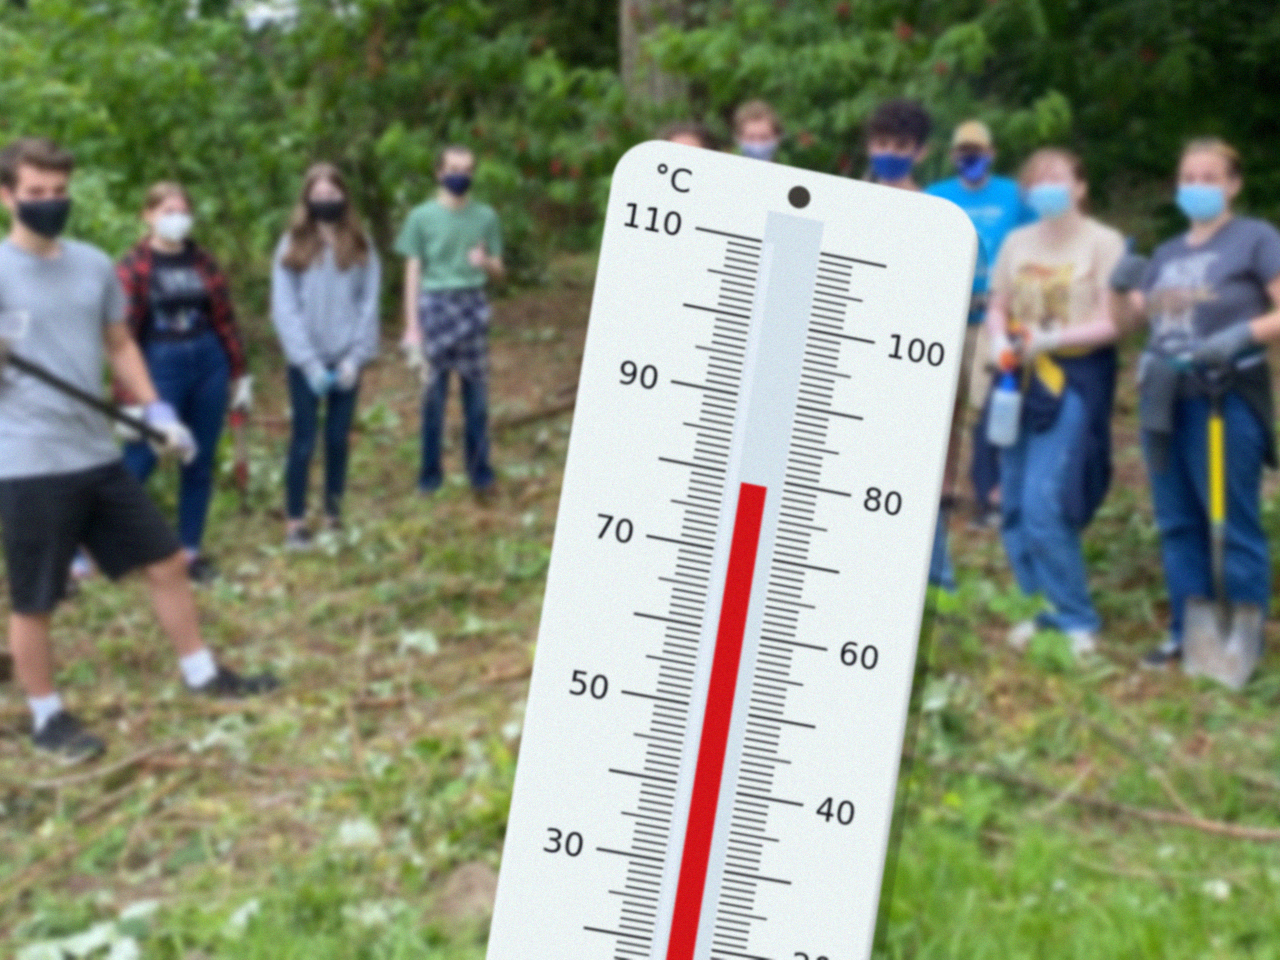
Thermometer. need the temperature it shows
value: 79 °C
